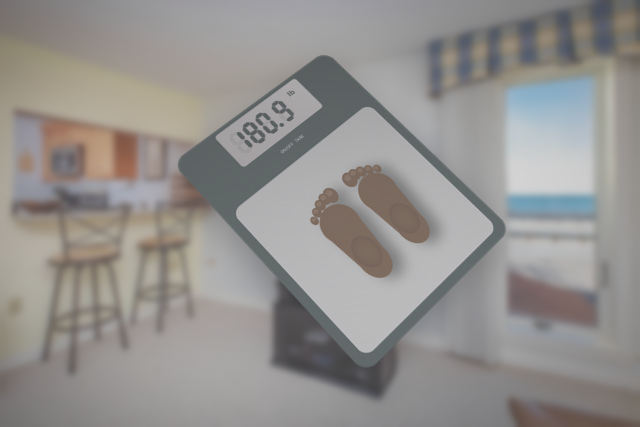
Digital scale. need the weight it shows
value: 180.9 lb
